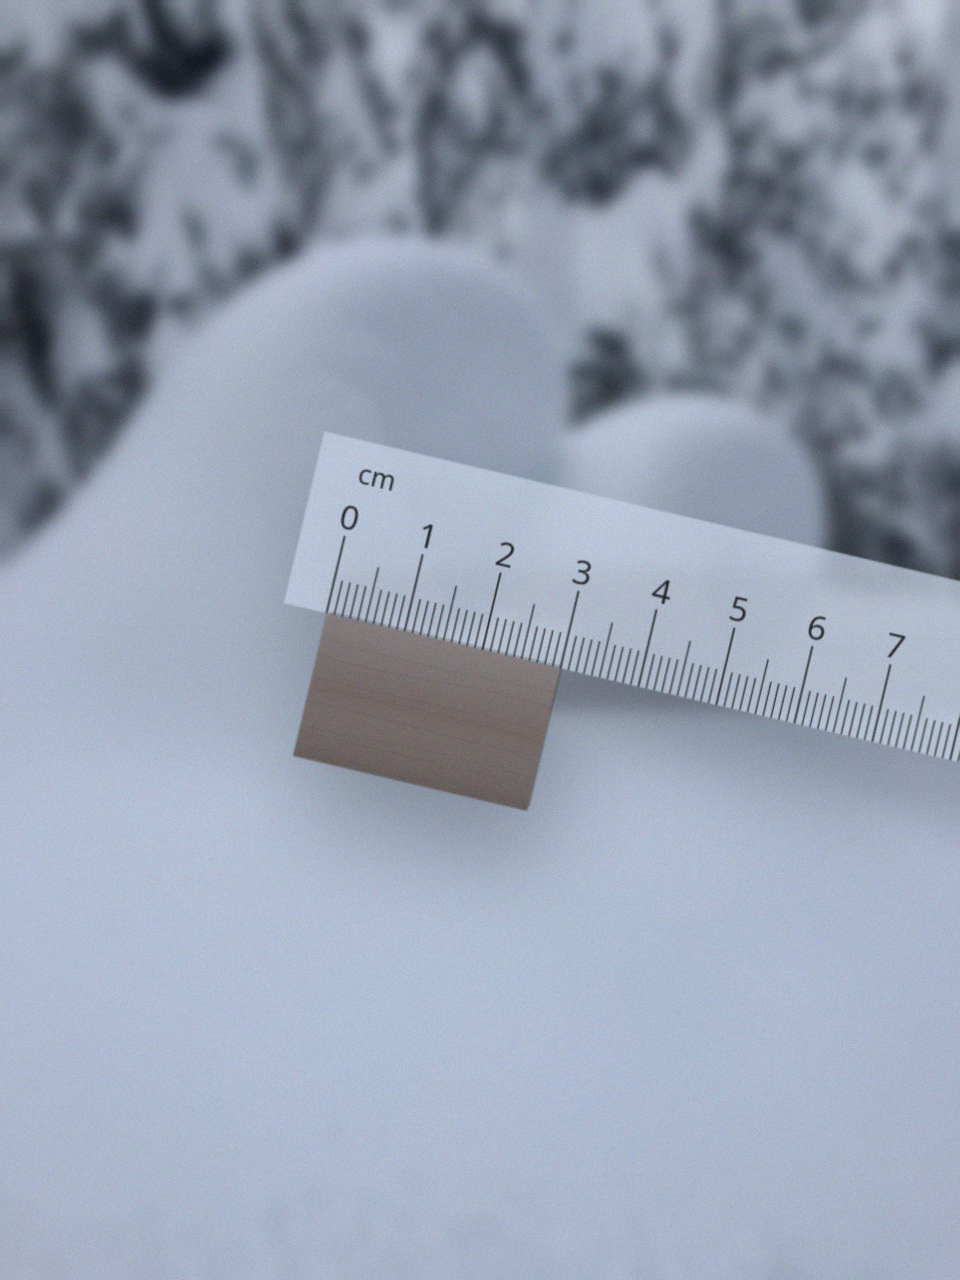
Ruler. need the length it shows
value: 3 cm
